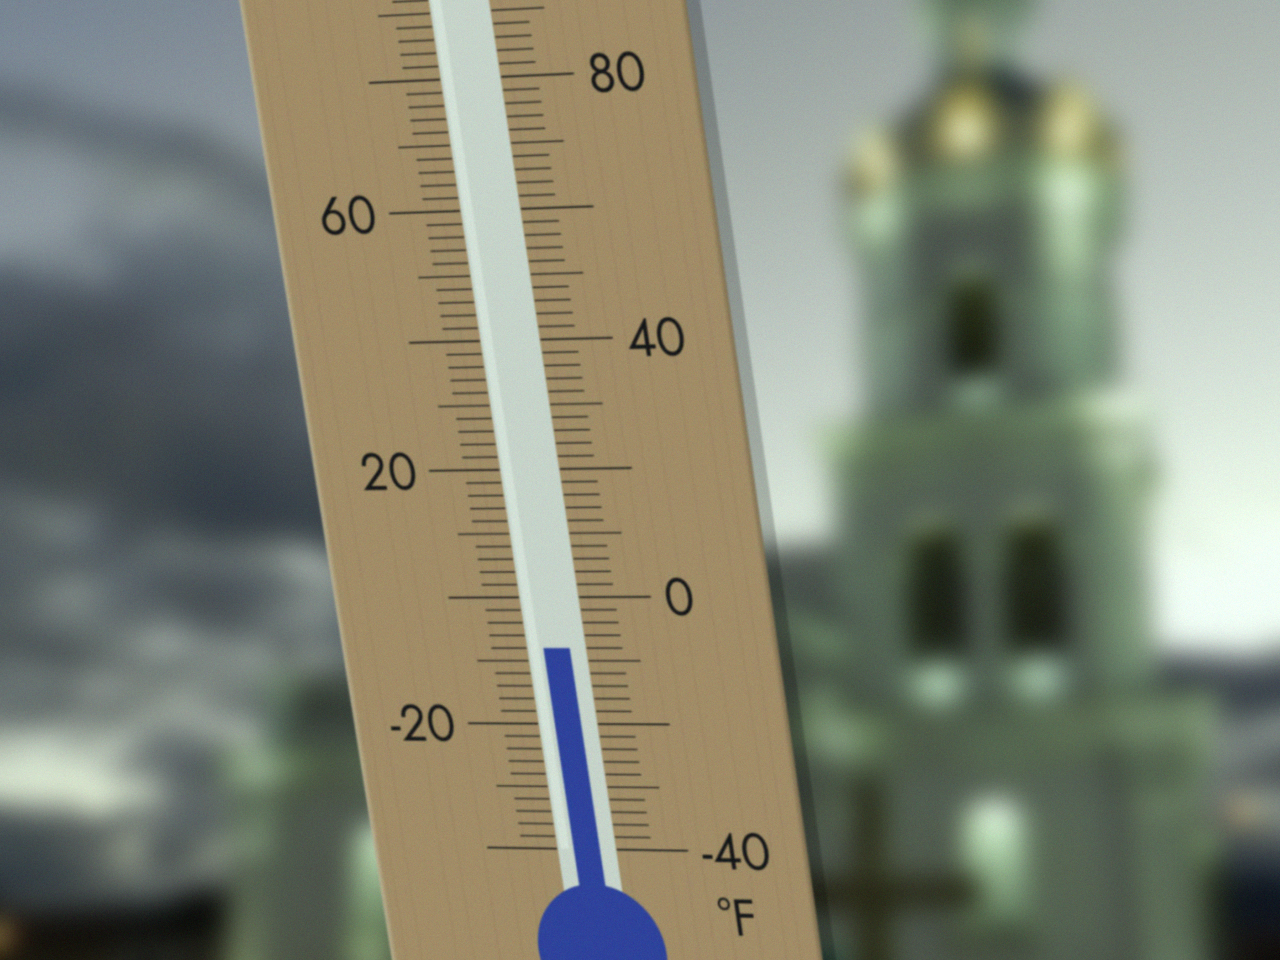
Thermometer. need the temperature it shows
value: -8 °F
